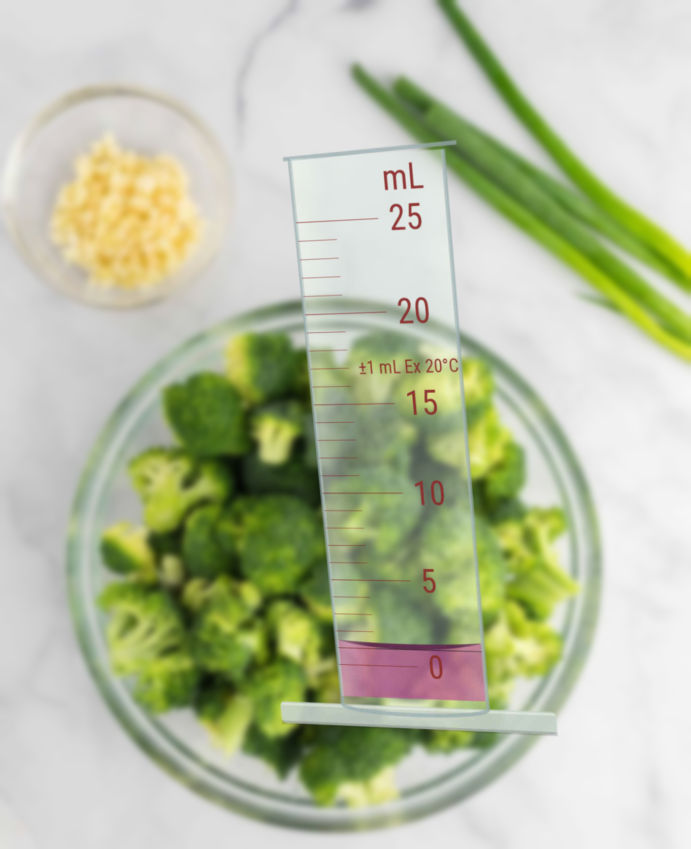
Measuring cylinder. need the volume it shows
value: 1 mL
